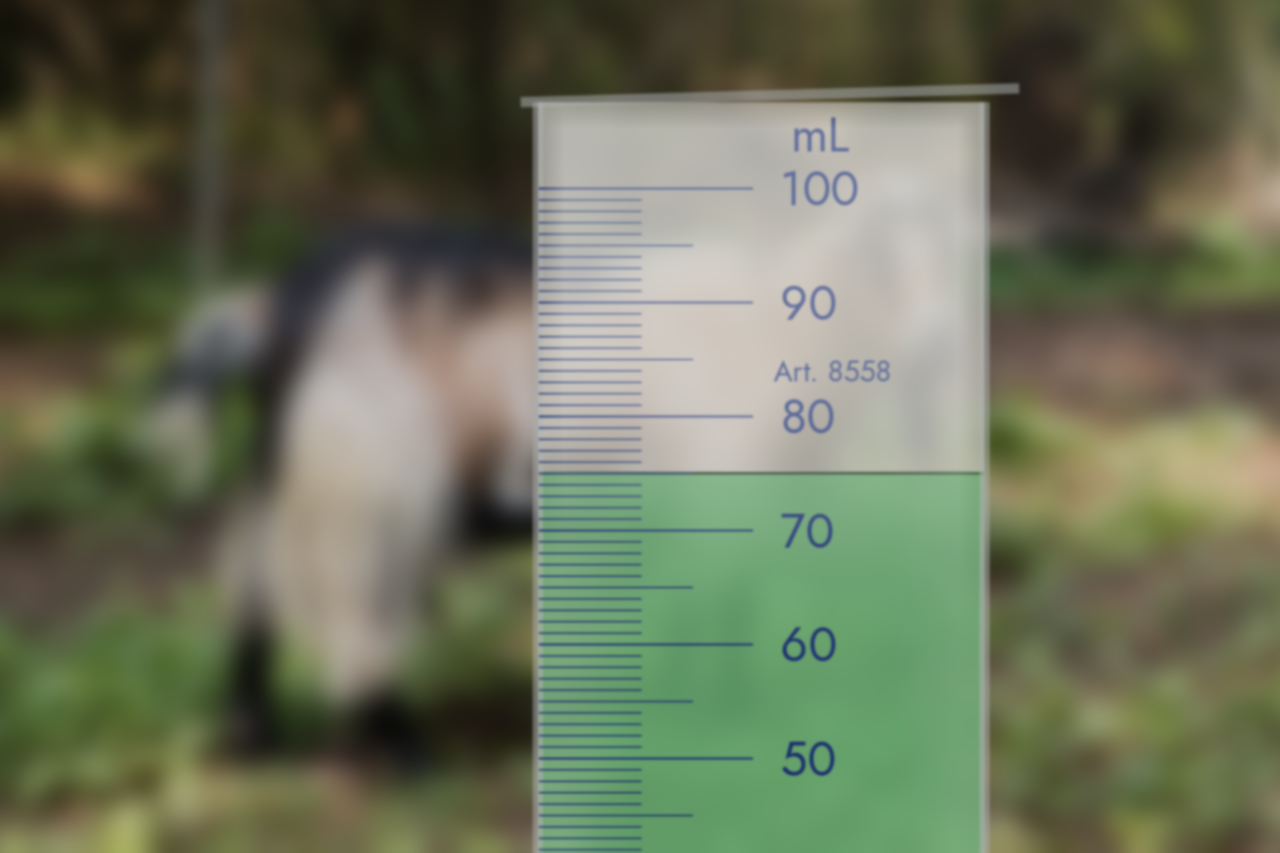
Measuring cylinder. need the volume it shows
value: 75 mL
